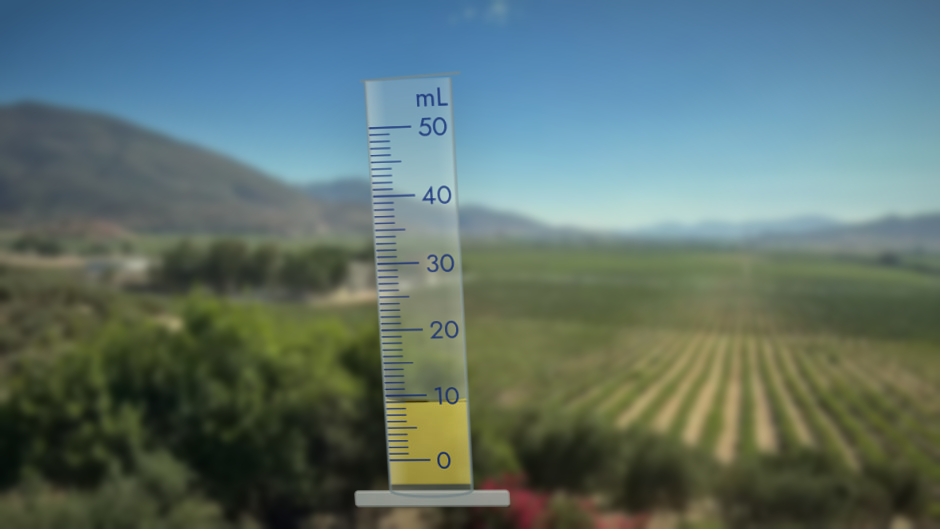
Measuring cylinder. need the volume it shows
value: 9 mL
